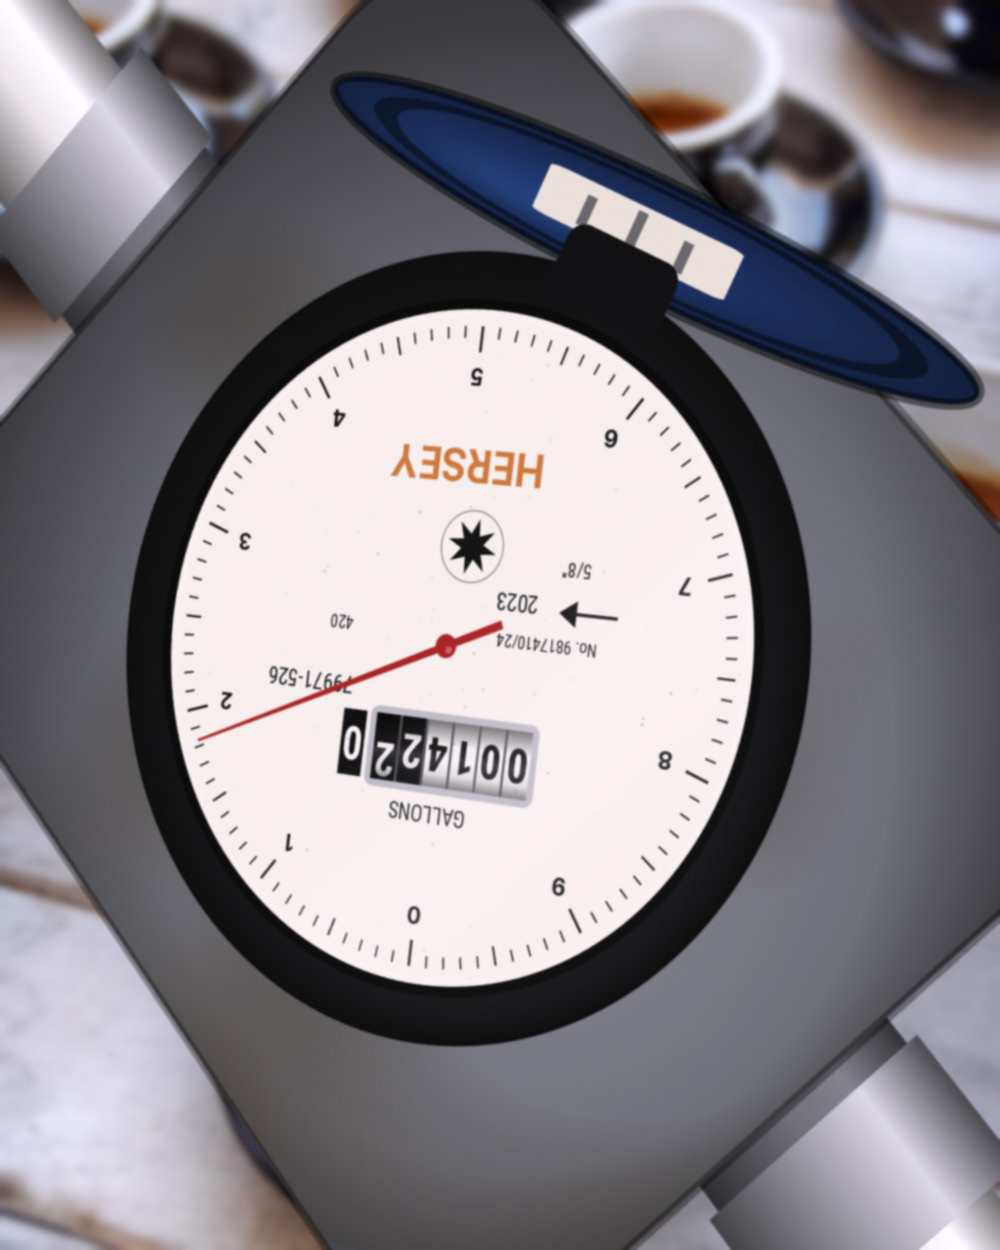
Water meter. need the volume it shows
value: 14221.8 gal
